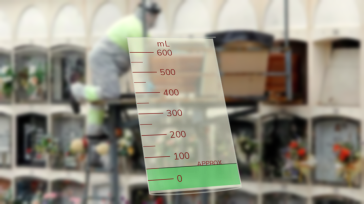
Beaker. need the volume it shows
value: 50 mL
